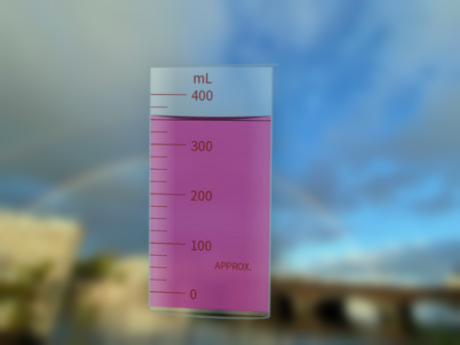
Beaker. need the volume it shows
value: 350 mL
